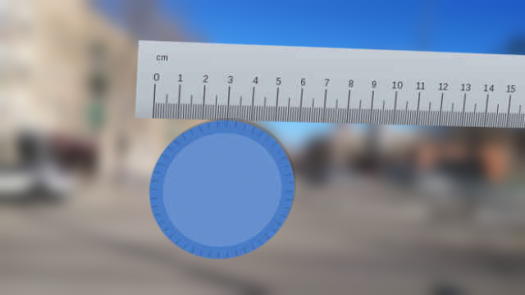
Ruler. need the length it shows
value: 6 cm
